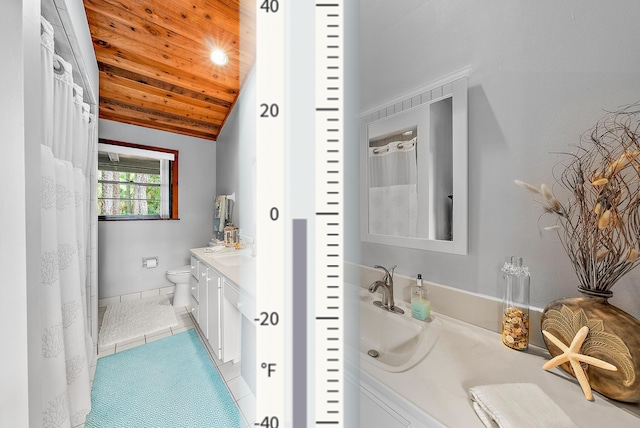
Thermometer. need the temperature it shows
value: -1 °F
